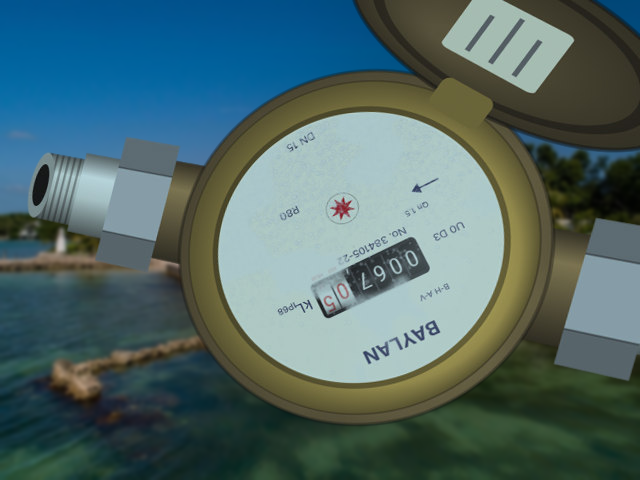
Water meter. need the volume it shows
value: 67.05 kL
